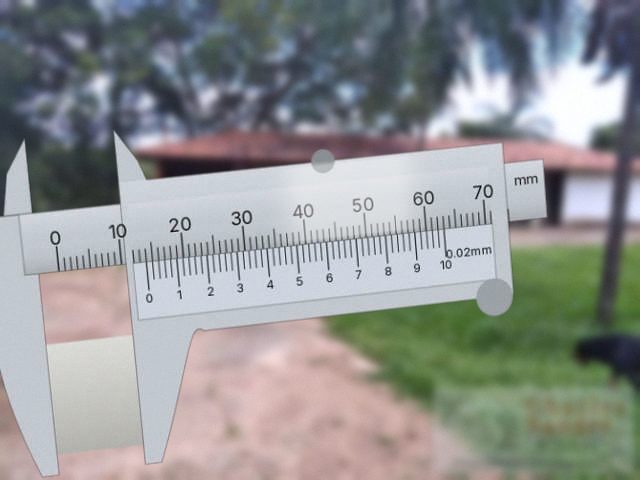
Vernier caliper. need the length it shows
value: 14.0 mm
